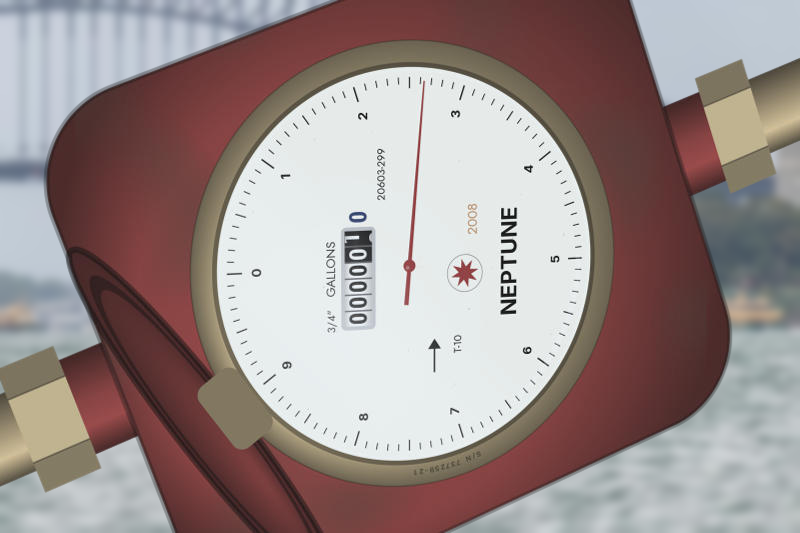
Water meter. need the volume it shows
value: 12.6 gal
